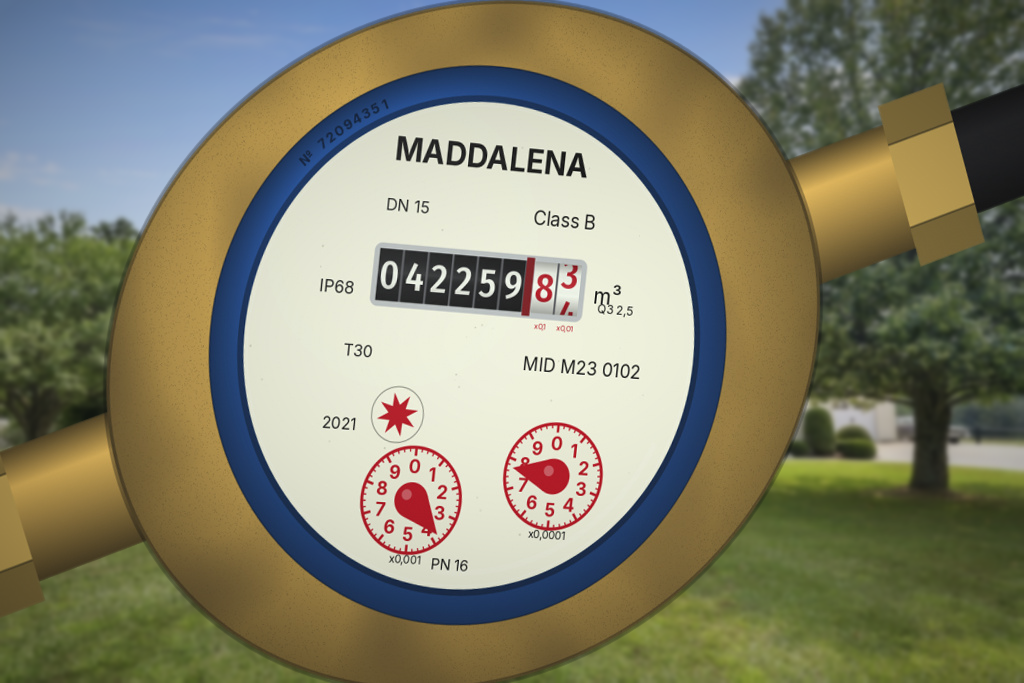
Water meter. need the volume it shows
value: 42259.8337 m³
